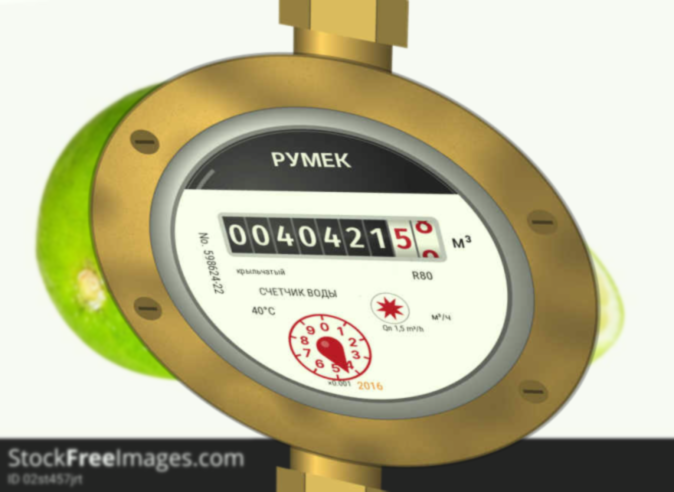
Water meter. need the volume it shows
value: 40421.584 m³
